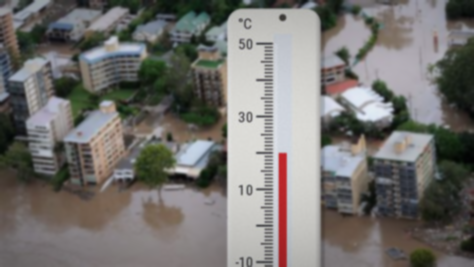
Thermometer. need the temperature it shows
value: 20 °C
